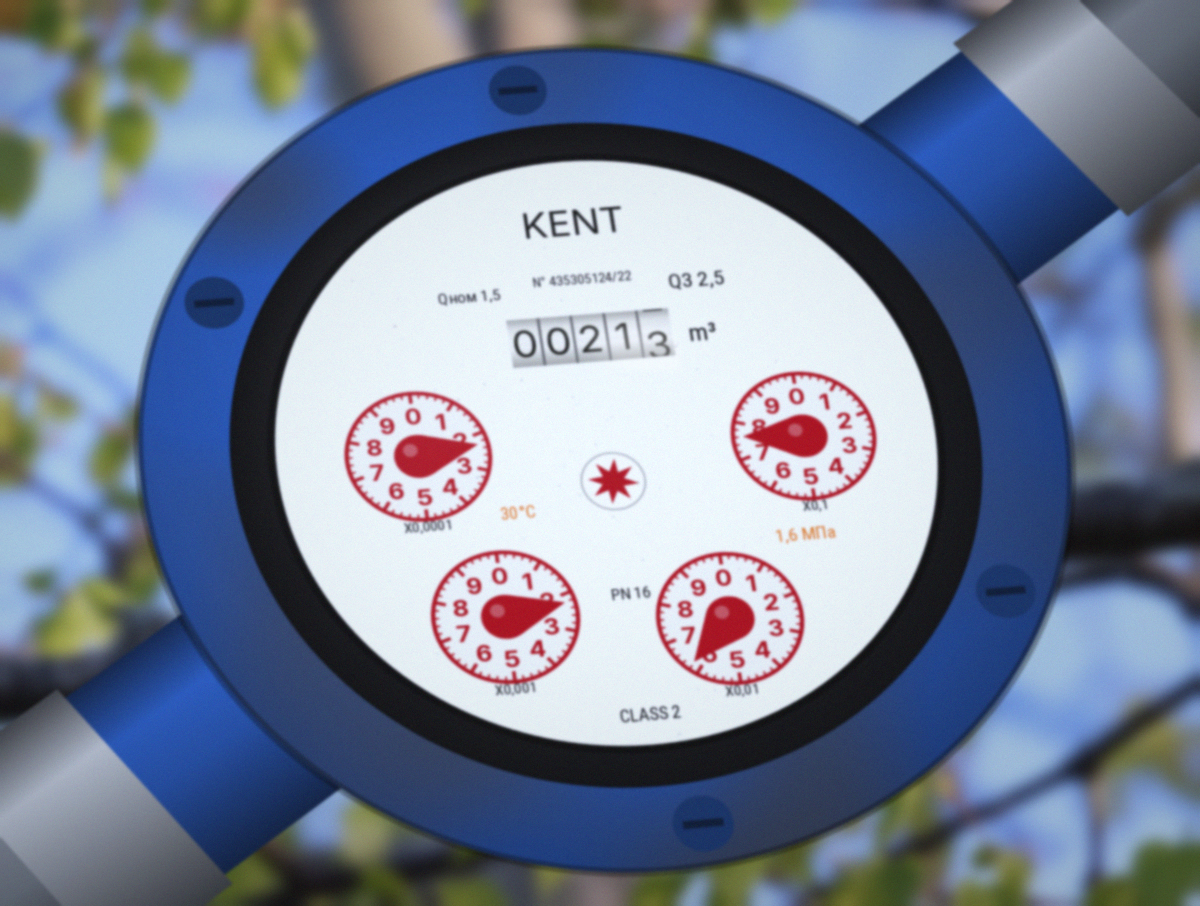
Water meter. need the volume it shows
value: 212.7622 m³
